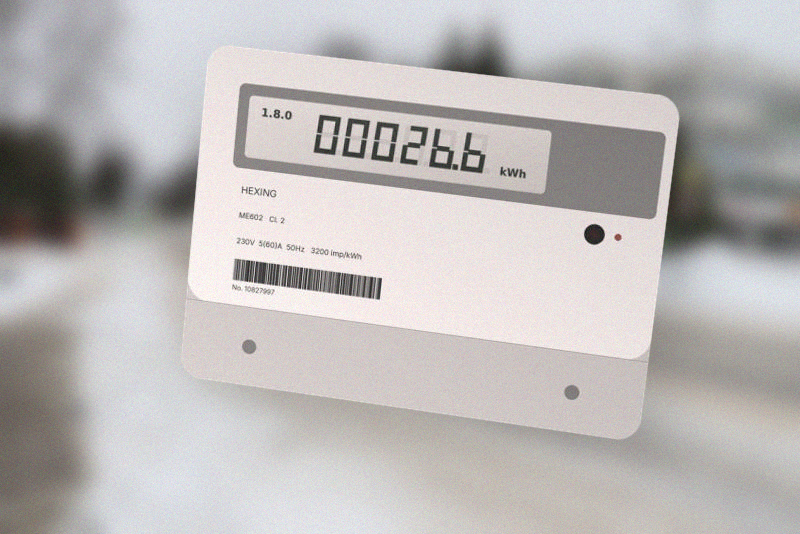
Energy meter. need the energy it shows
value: 26.6 kWh
